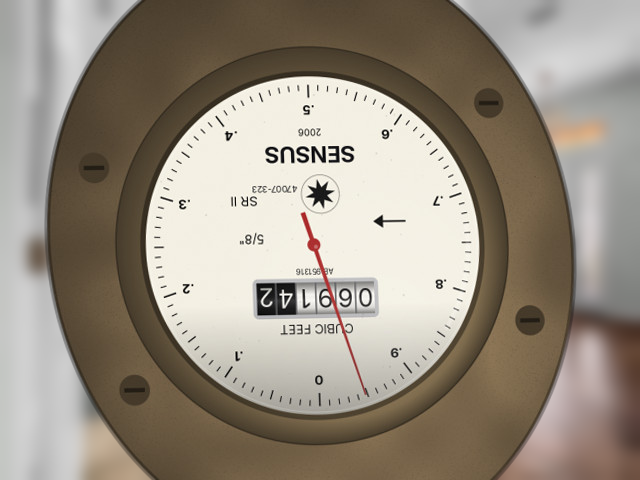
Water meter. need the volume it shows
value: 69141.95 ft³
